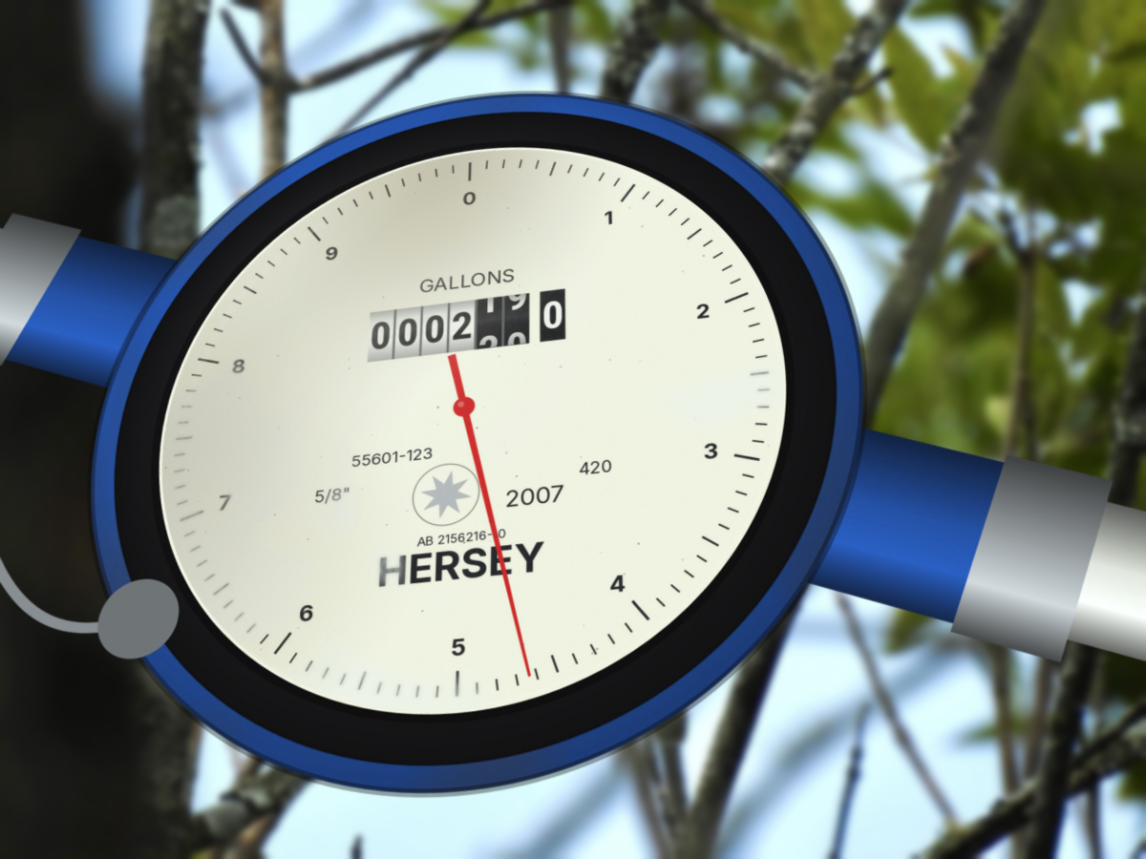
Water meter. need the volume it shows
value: 2194.6 gal
